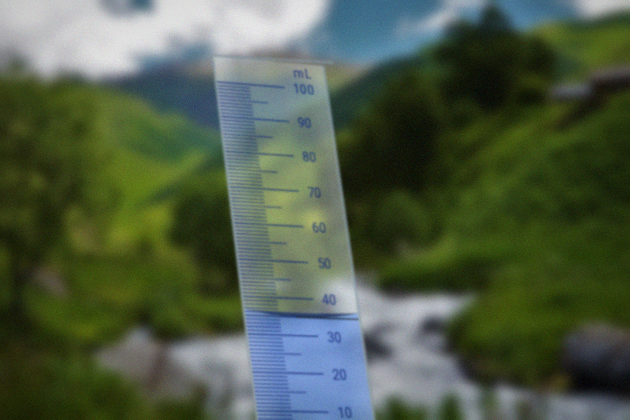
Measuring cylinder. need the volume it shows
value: 35 mL
